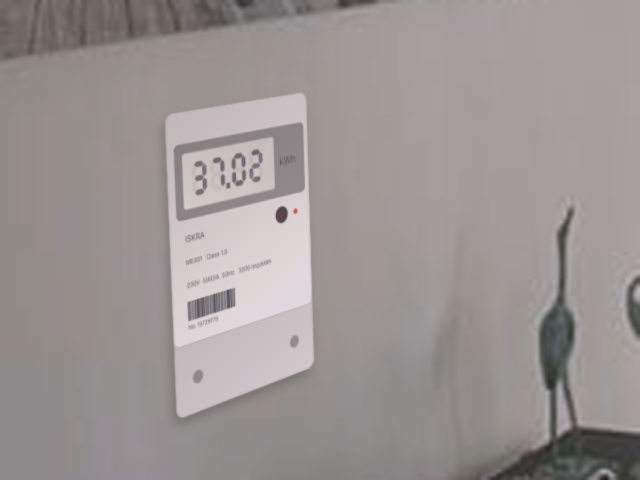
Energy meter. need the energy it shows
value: 37.02 kWh
